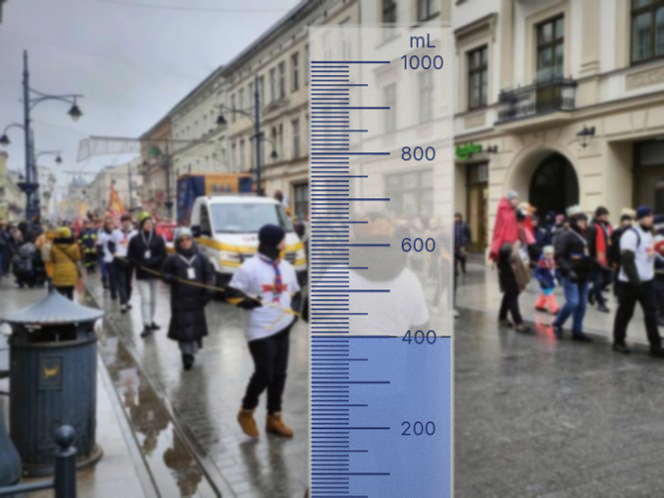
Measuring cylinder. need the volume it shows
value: 400 mL
